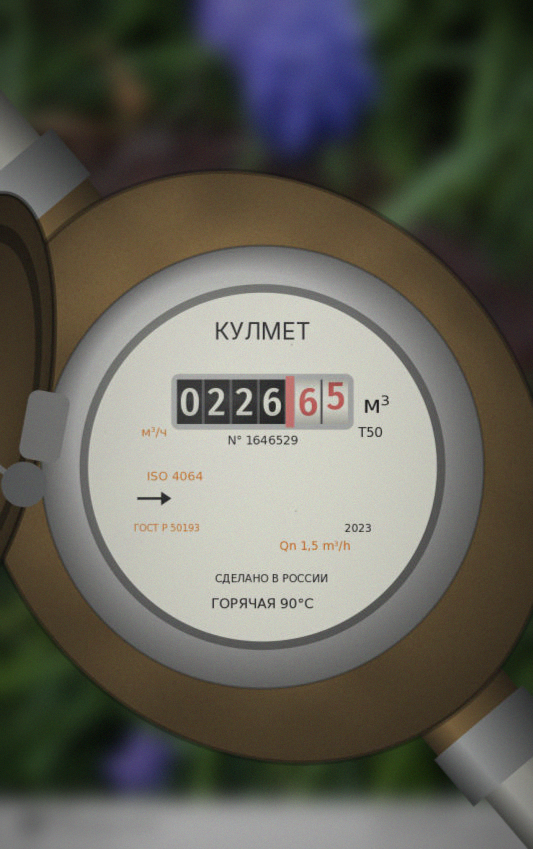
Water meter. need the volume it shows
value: 226.65 m³
